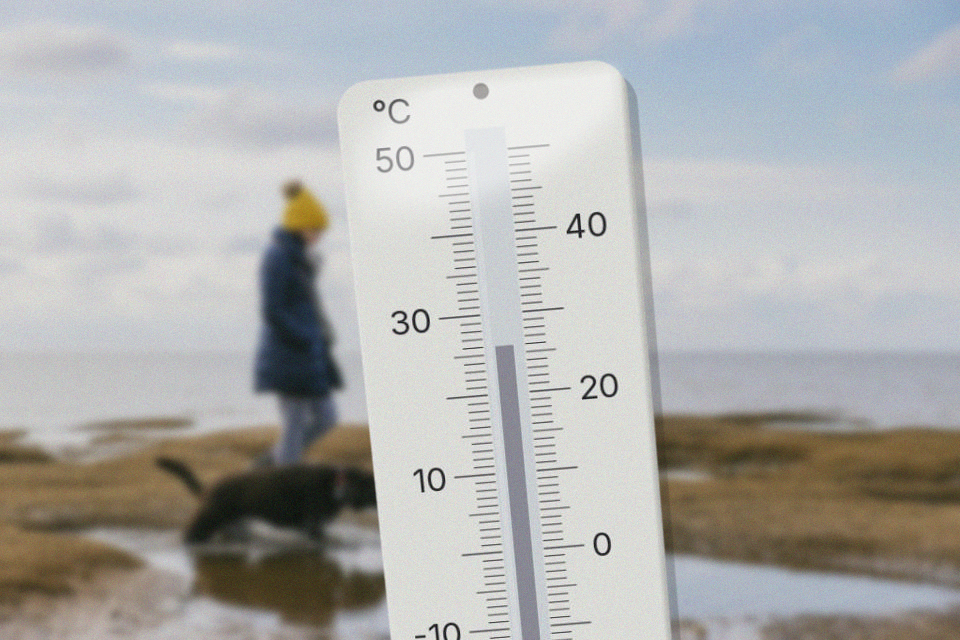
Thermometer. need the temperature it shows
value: 26 °C
